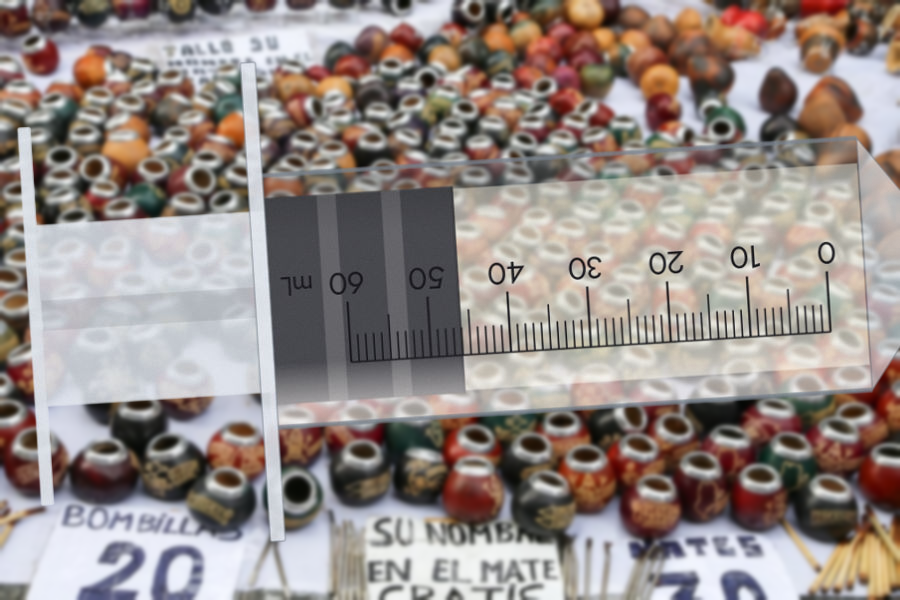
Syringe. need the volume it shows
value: 46 mL
